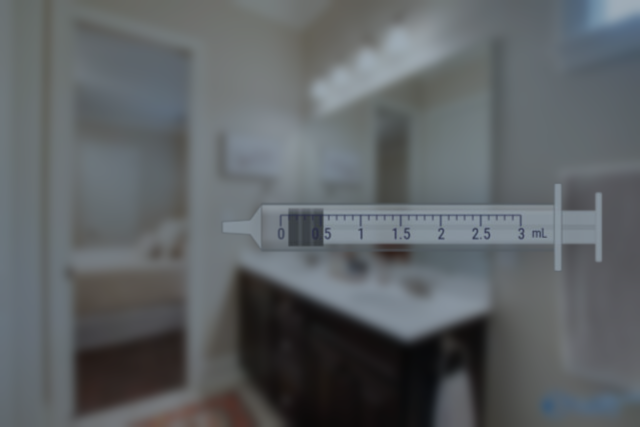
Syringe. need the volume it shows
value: 0.1 mL
